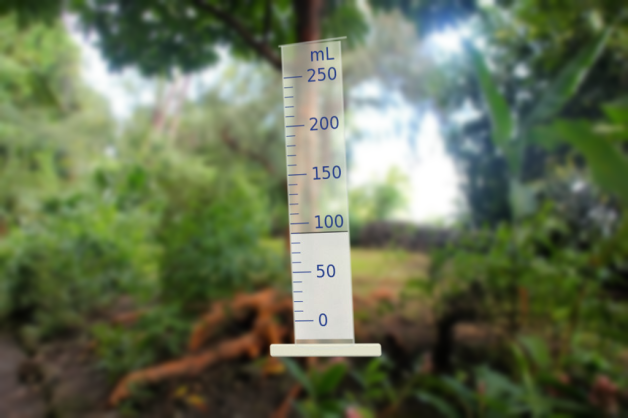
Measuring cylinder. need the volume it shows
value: 90 mL
